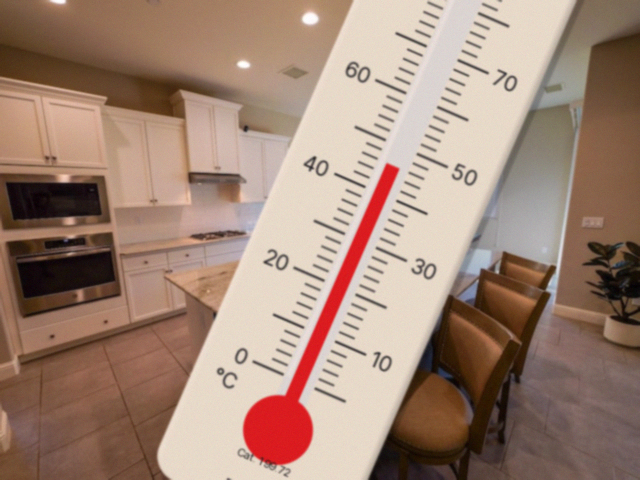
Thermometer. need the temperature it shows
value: 46 °C
